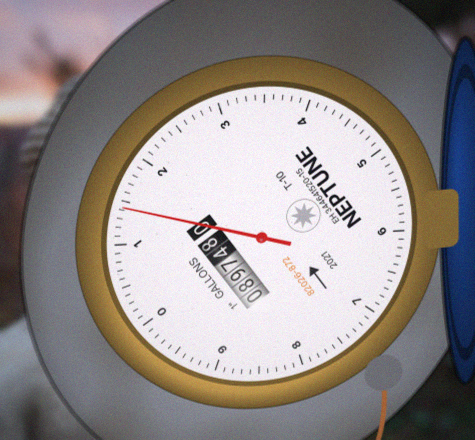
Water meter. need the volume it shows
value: 897481.4 gal
